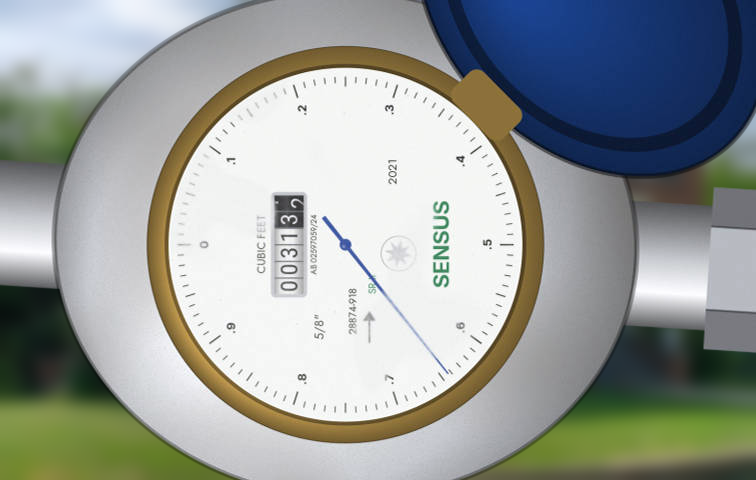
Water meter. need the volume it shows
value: 3131.64 ft³
